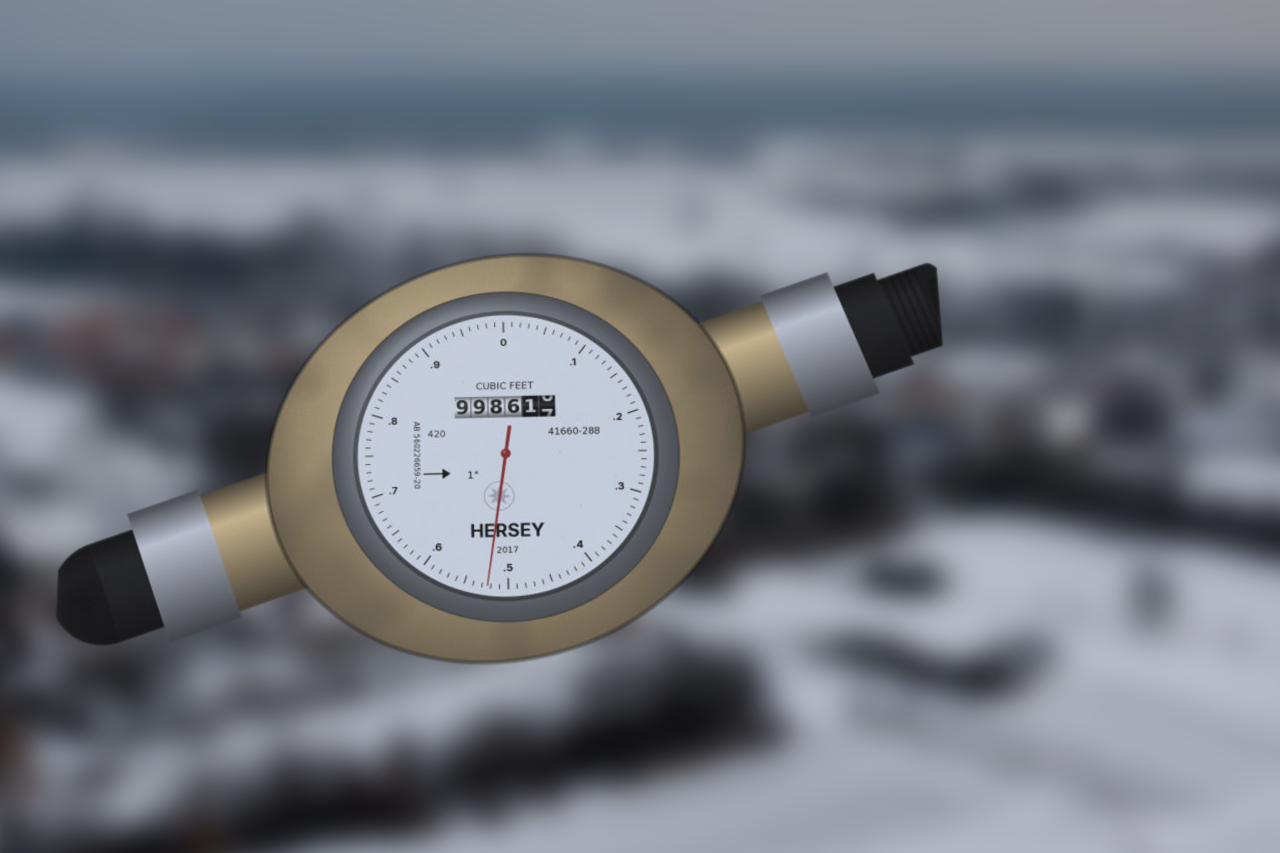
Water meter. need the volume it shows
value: 998616.52 ft³
